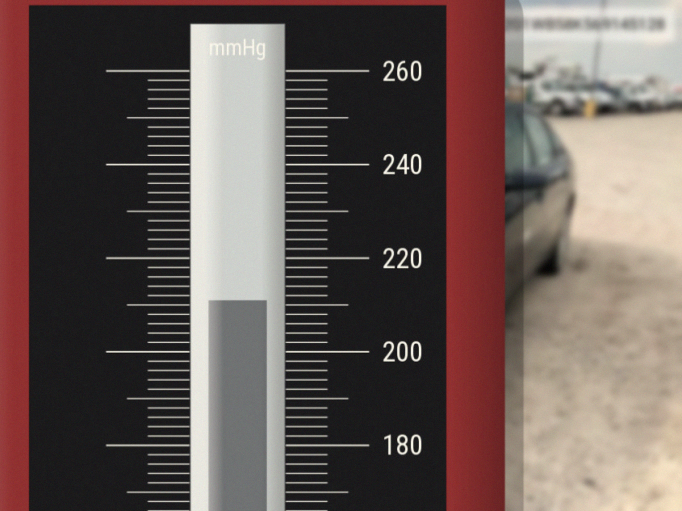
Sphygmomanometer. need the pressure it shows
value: 211 mmHg
